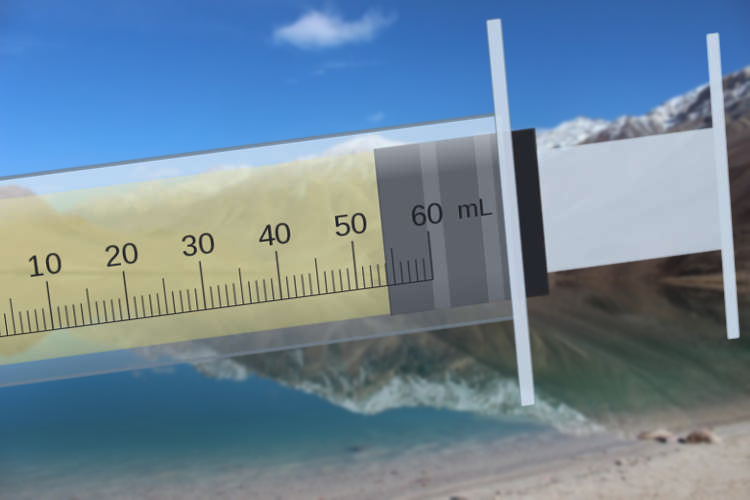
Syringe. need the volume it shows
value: 54 mL
